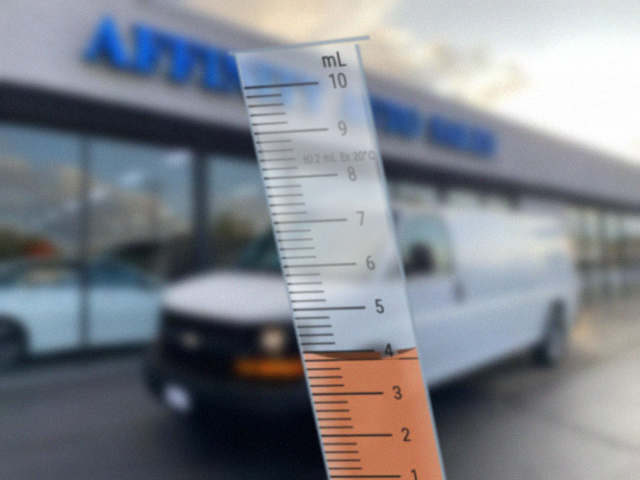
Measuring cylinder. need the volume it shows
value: 3.8 mL
